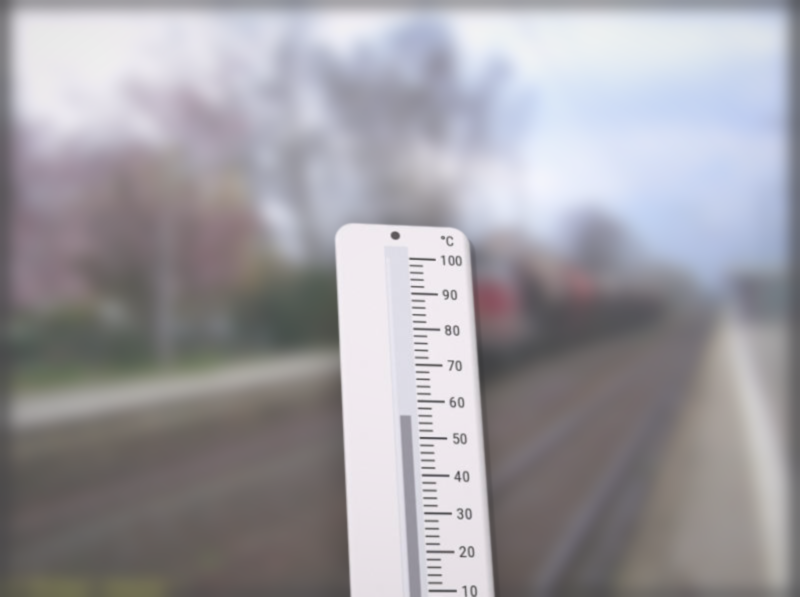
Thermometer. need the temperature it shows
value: 56 °C
